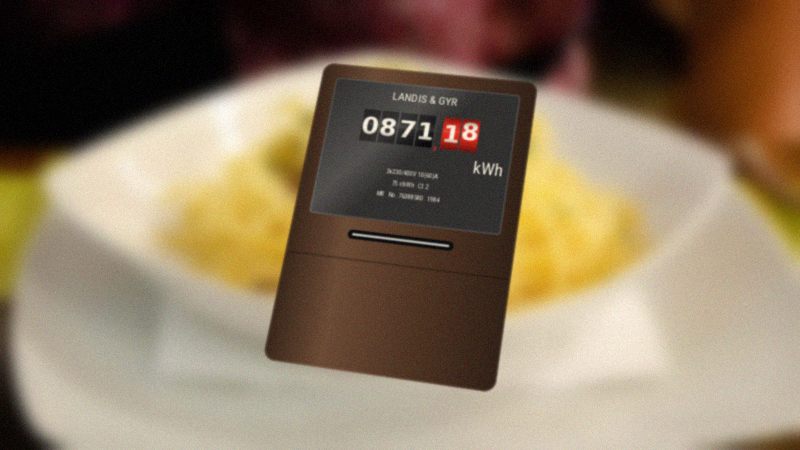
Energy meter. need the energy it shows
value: 871.18 kWh
